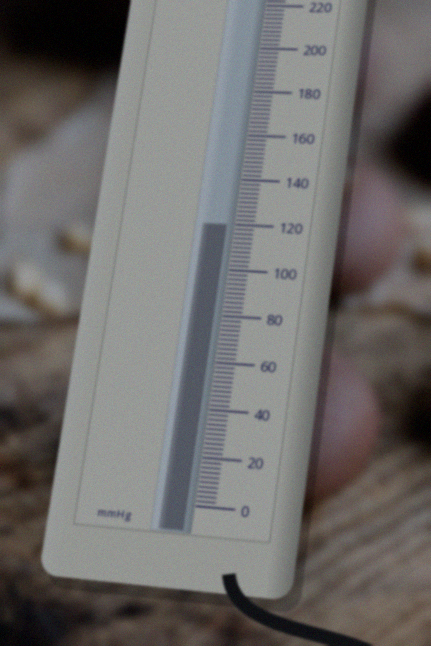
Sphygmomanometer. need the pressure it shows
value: 120 mmHg
